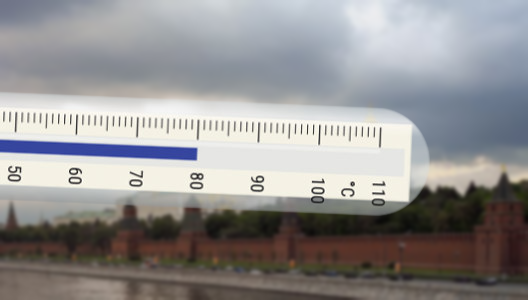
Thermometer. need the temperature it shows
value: 80 °C
